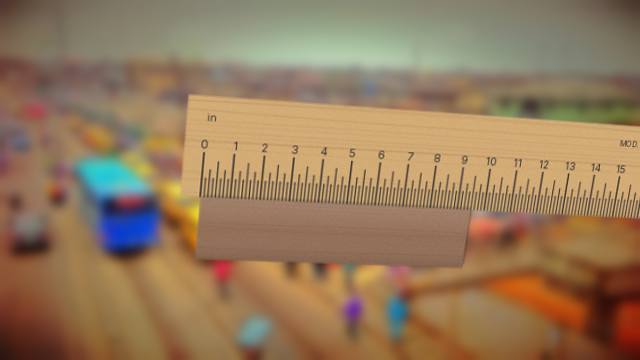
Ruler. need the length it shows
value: 9.5 in
